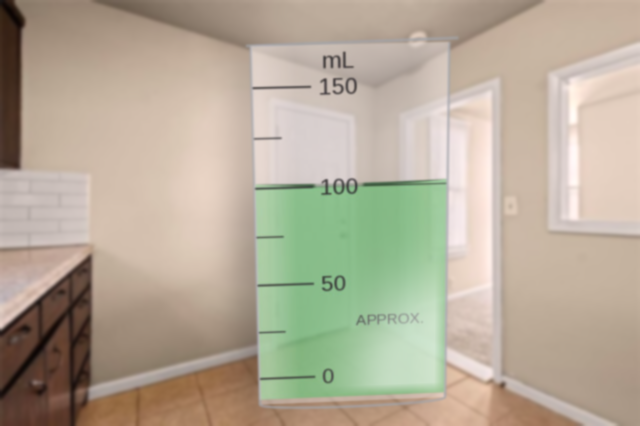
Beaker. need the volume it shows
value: 100 mL
